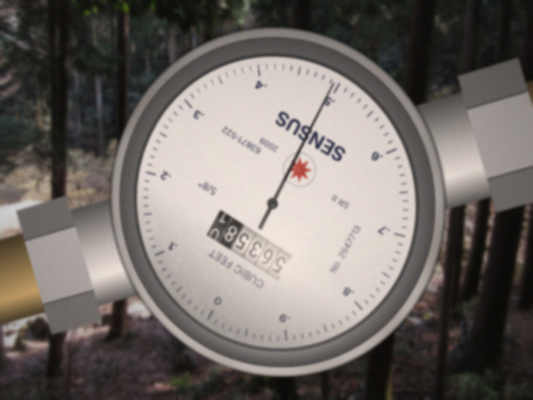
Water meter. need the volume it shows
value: 563580.49 ft³
